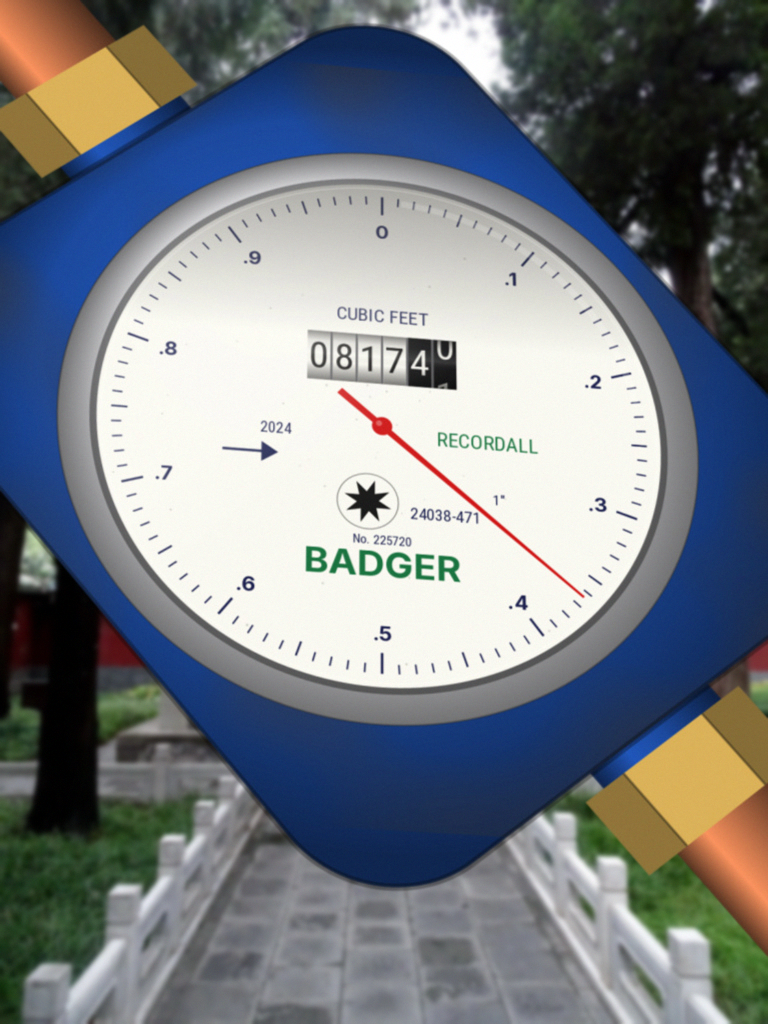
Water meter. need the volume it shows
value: 81740.36 ft³
